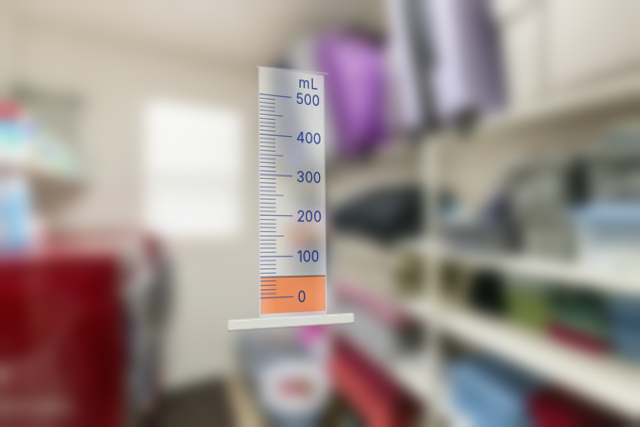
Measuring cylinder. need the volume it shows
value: 50 mL
